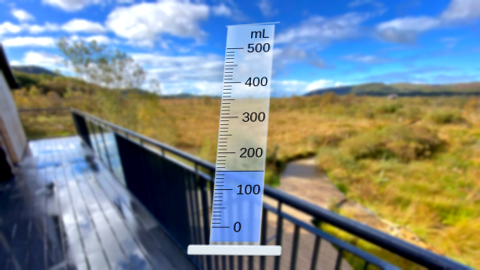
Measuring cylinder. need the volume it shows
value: 150 mL
